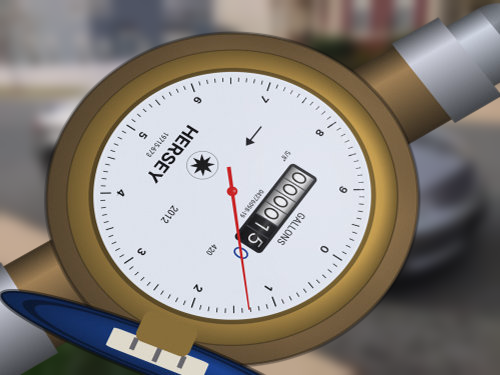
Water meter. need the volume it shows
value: 151.3 gal
